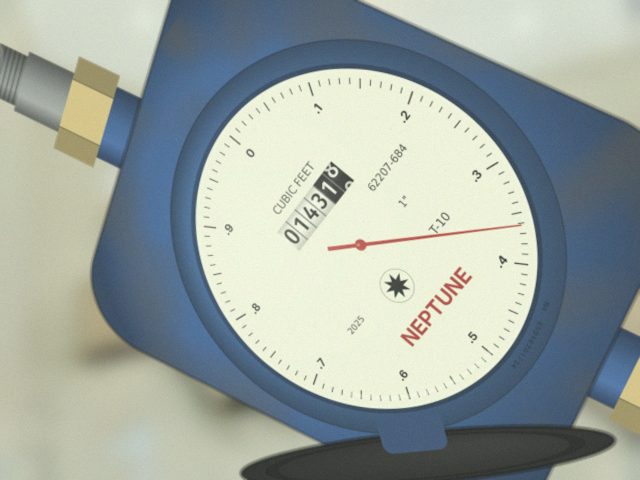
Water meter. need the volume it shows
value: 14318.36 ft³
